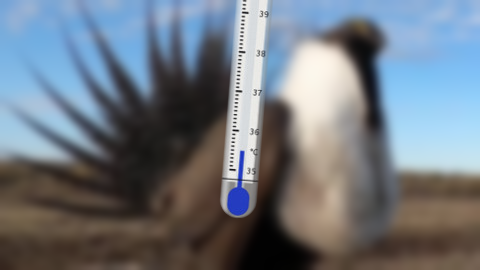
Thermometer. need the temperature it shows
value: 35.5 °C
